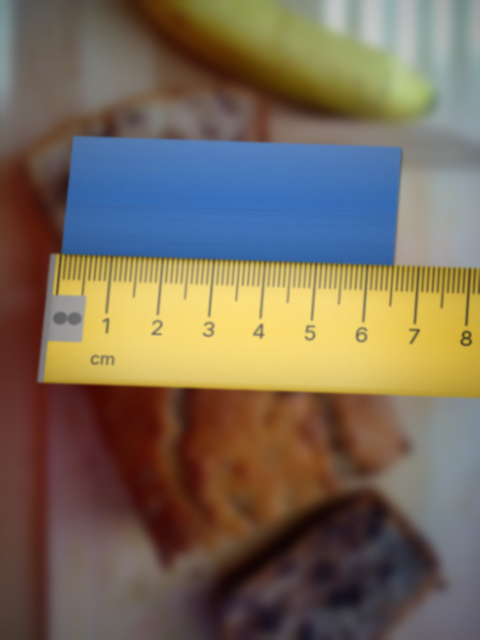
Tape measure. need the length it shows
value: 6.5 cm
